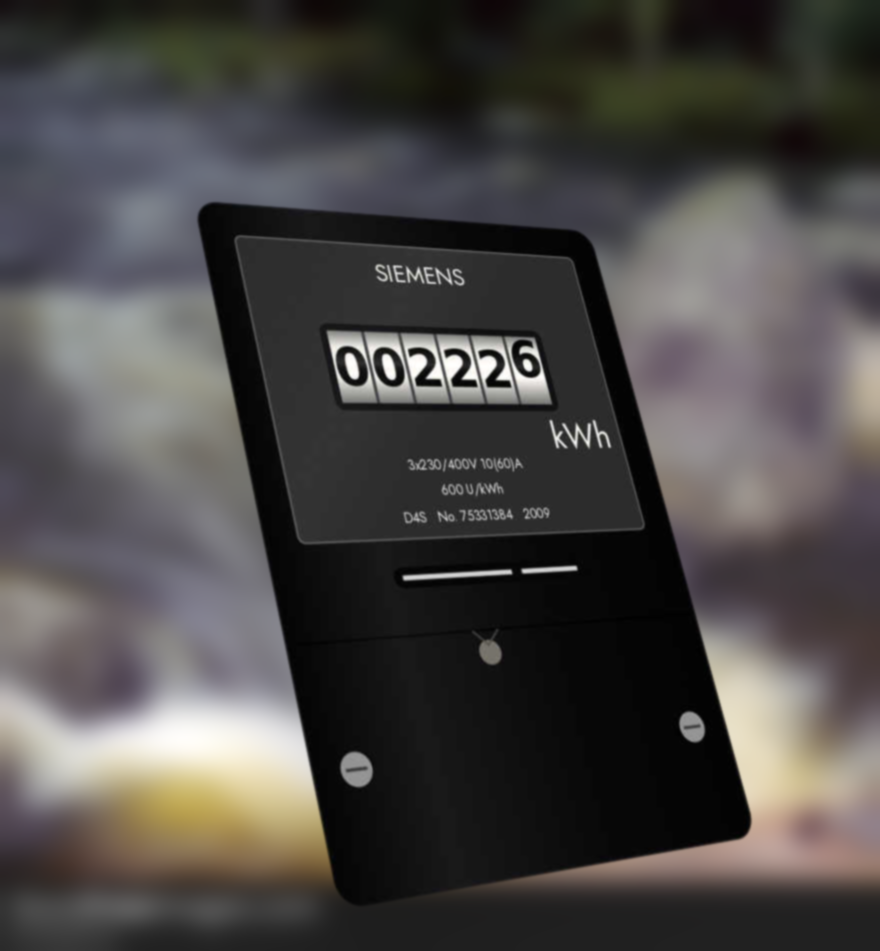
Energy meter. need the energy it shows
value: 2226 kWh
